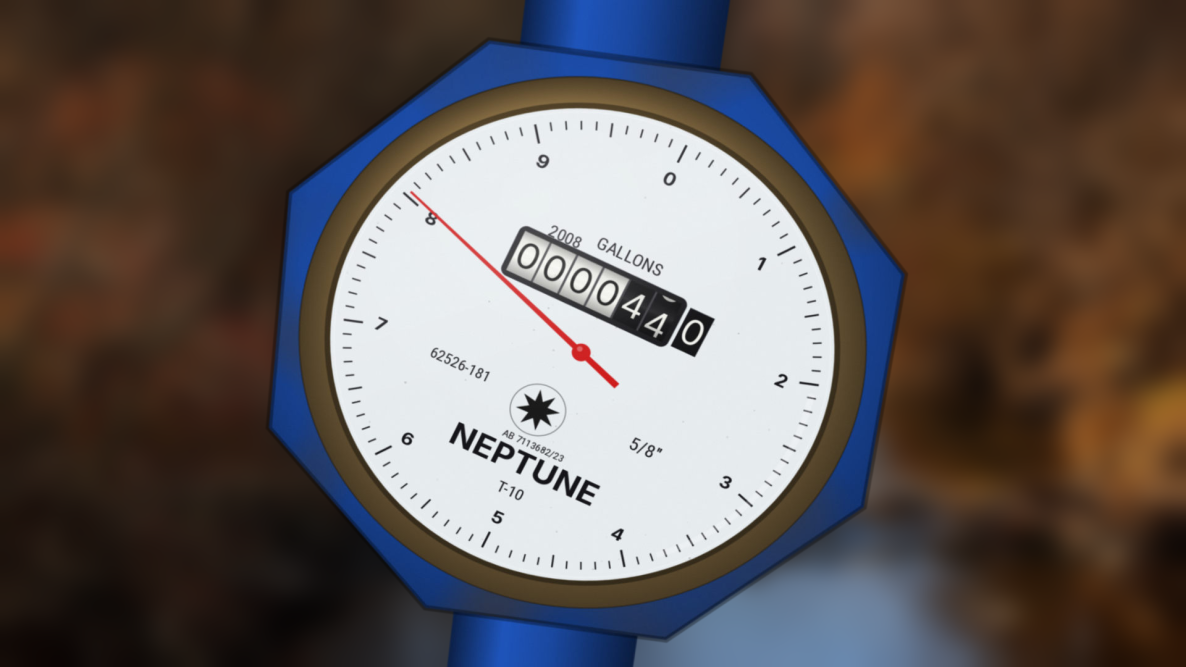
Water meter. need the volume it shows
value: 438.0 gal
